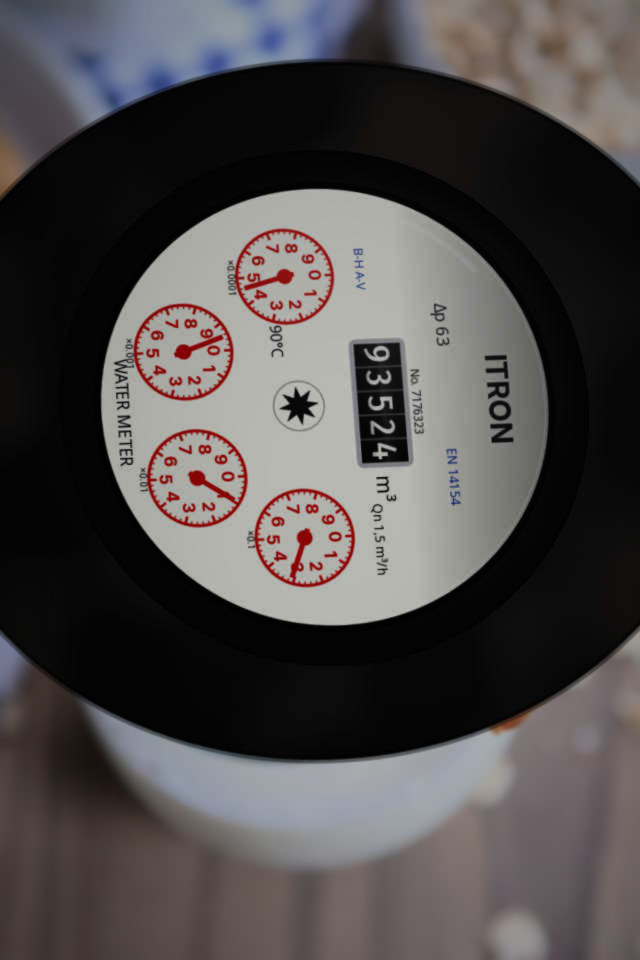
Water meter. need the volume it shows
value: 93524.3094 m³
